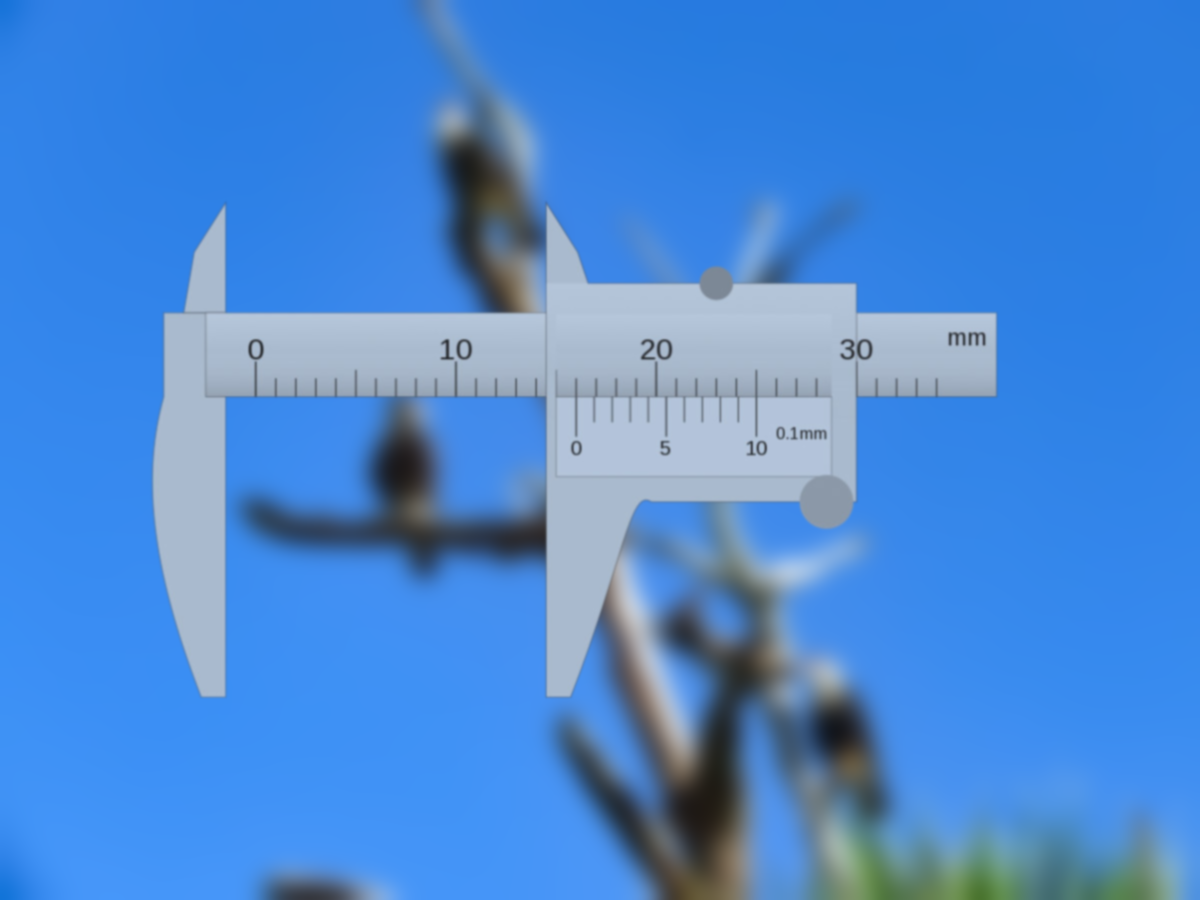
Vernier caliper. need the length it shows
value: 16.0 mm
